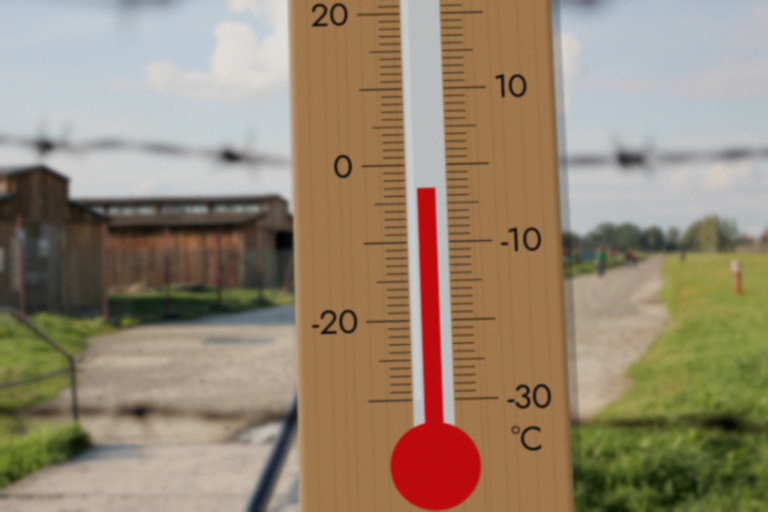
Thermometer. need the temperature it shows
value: -3 °C
